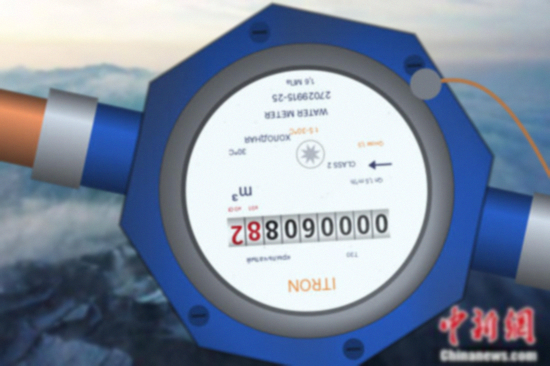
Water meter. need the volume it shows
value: 608.82 m³
